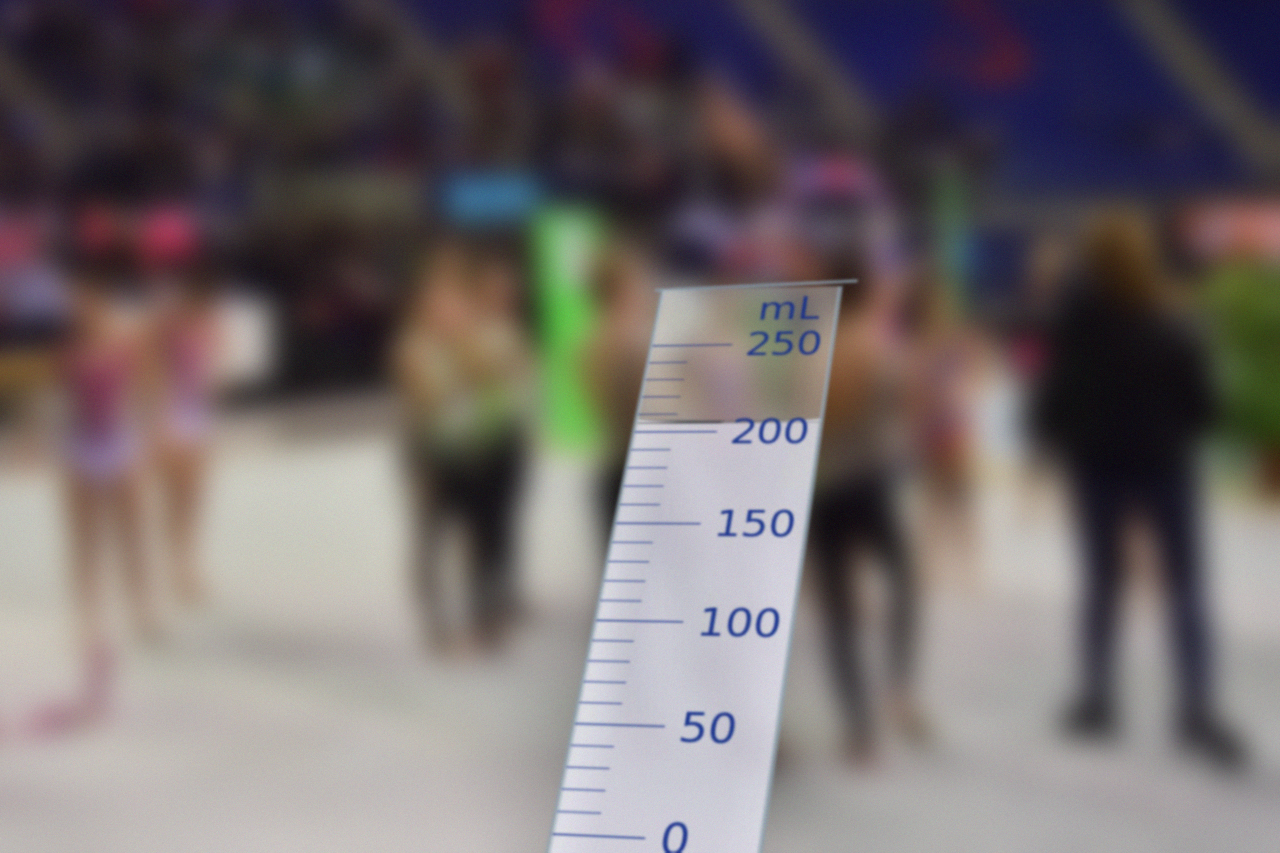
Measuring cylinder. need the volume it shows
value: 205 mL
